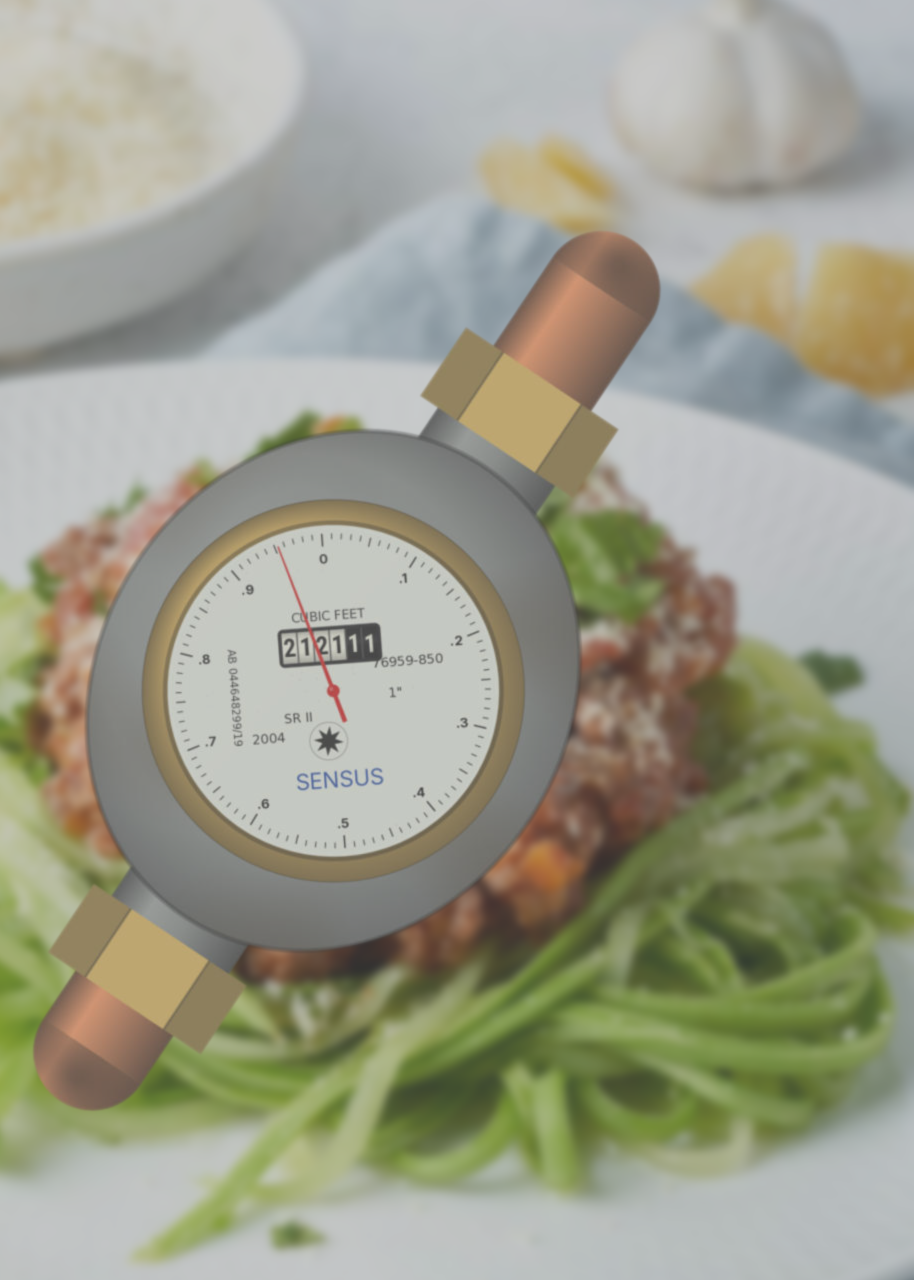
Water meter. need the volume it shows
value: 212110.95 ft³
